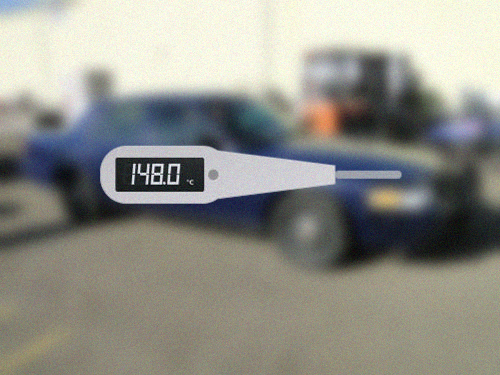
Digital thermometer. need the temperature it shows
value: 148.0 °C
